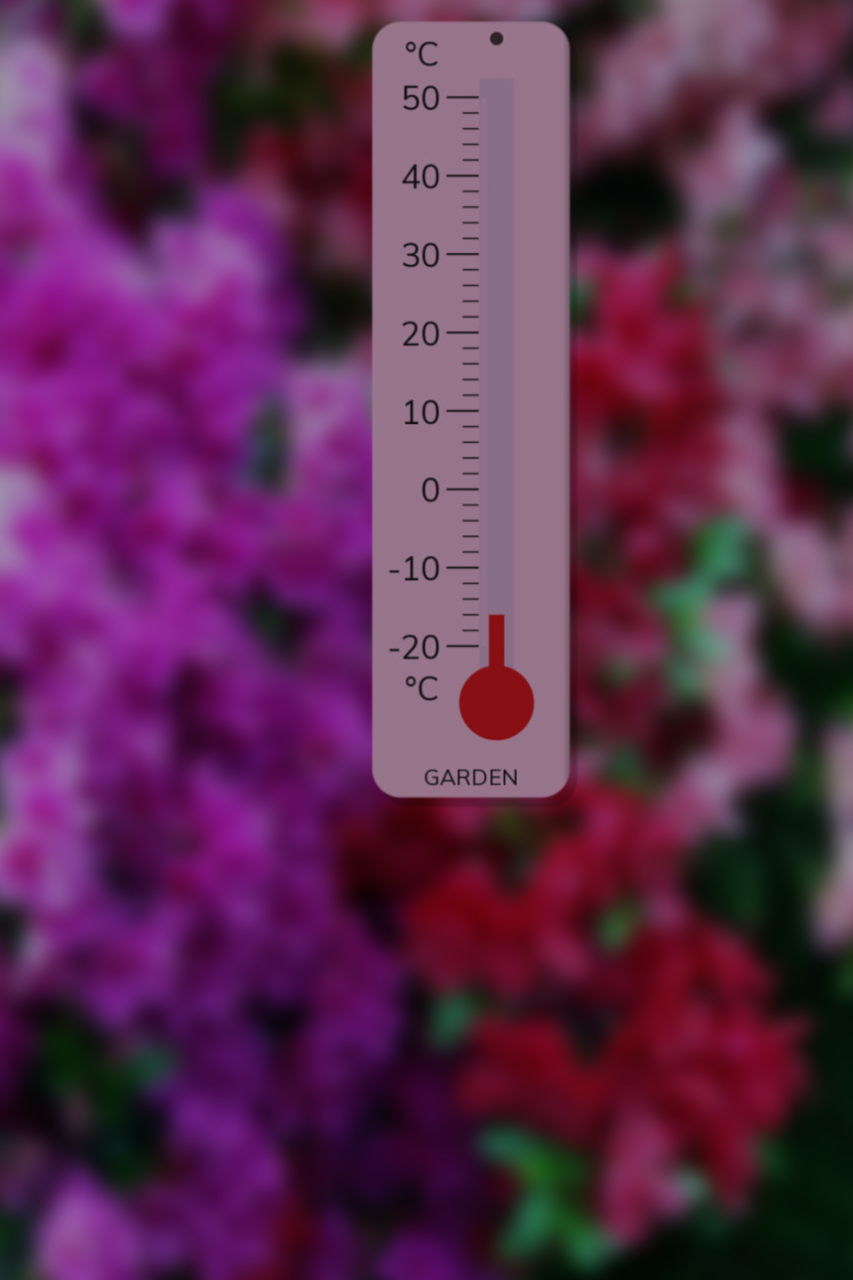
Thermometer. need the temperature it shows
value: -16 °C
